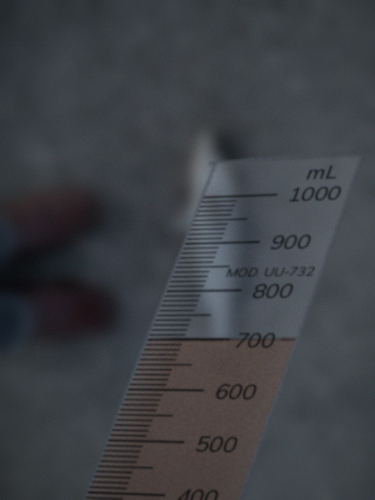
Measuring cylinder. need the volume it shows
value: 700 mL
